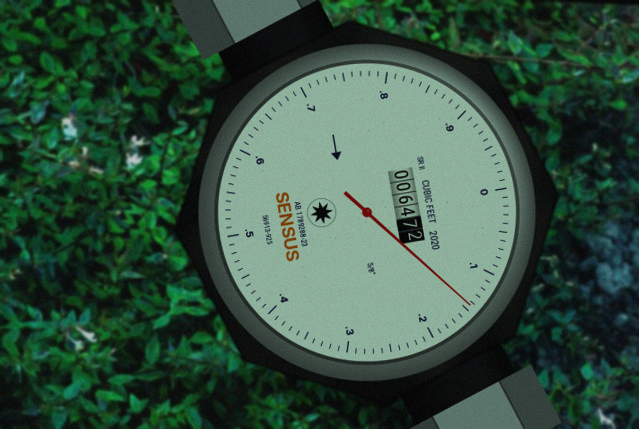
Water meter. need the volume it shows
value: 6472.14 ft³
